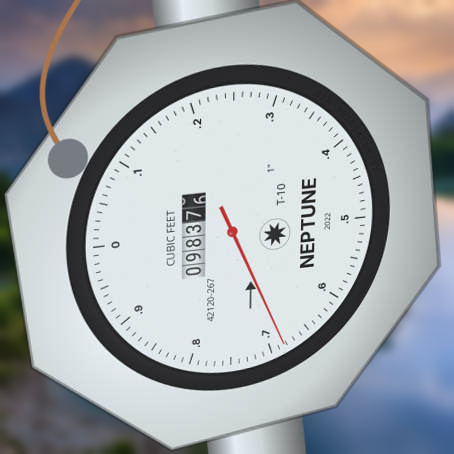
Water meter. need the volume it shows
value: 98375.68 ft³
